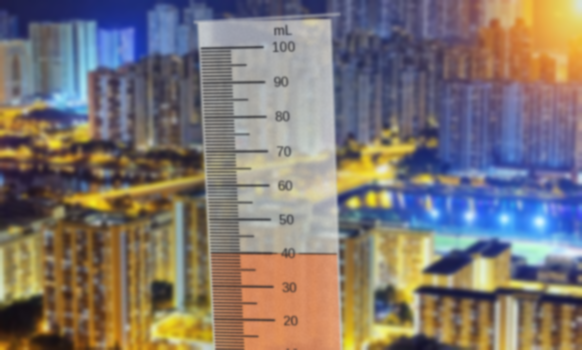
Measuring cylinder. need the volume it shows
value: 40 mL
